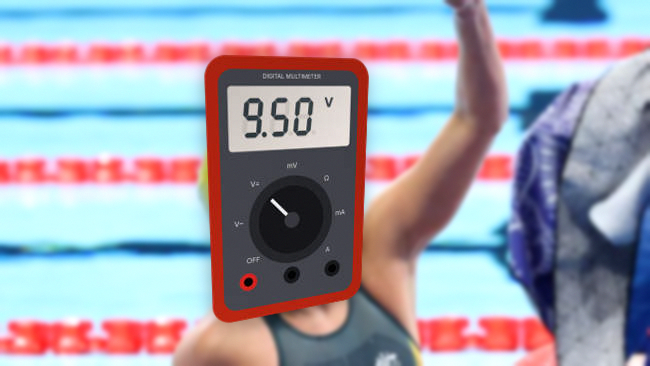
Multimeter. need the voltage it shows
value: 9.50 V
